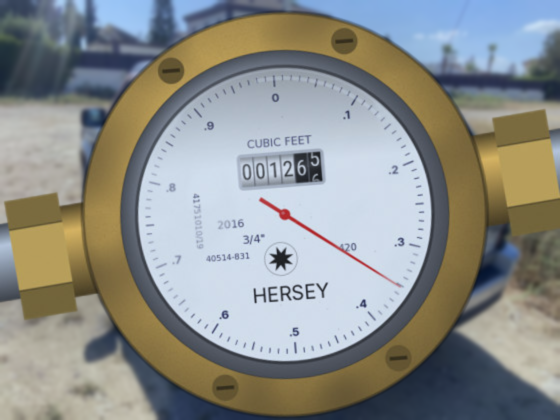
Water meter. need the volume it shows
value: 1265.35 ft³
